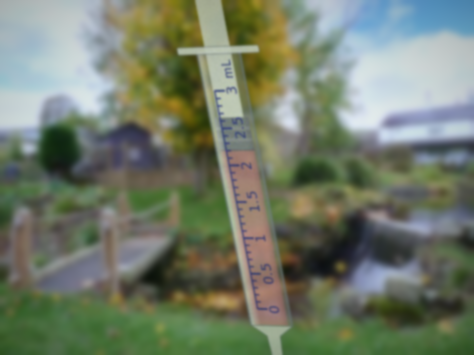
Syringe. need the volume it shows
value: 2.2 mL
